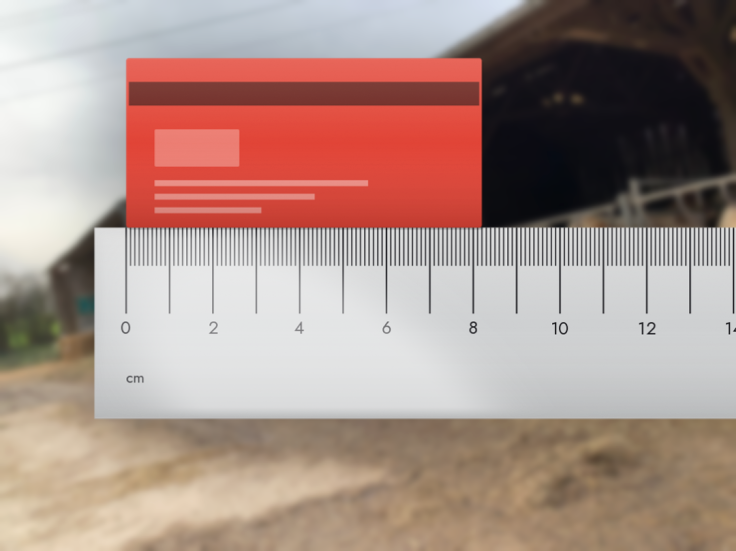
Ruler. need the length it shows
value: 8.2 cm
